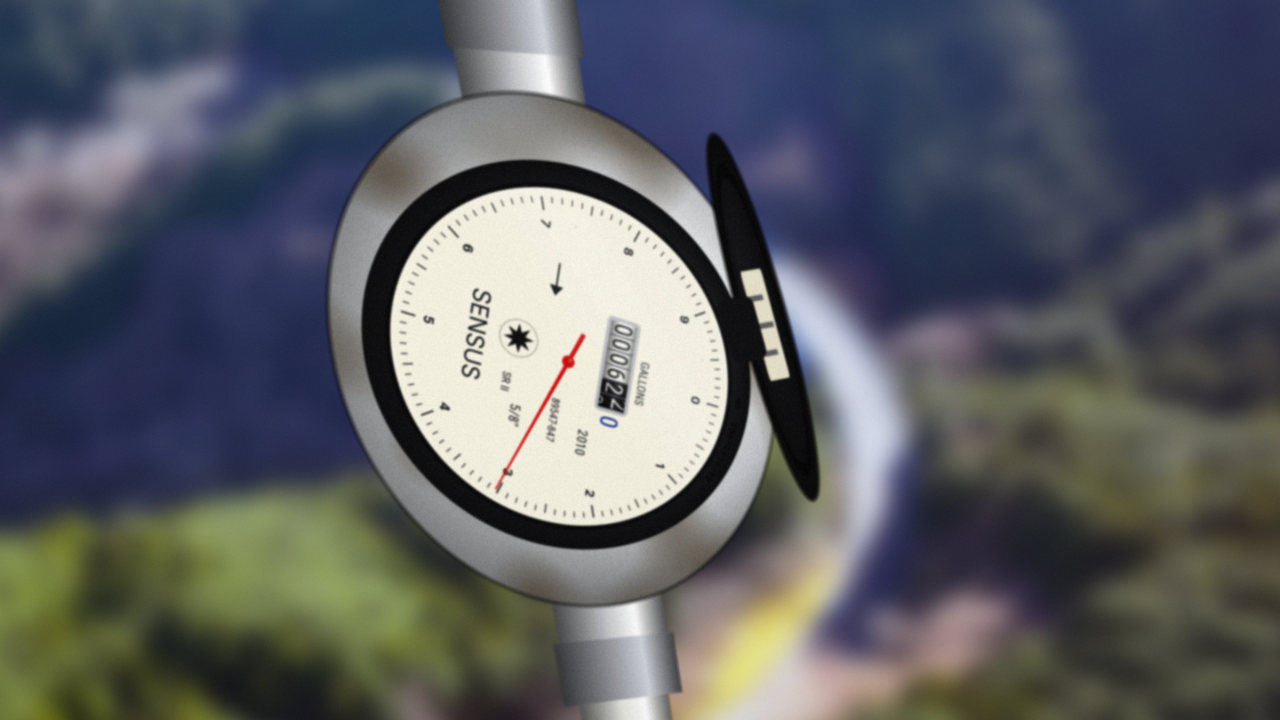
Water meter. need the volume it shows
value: 6223.0 gal
